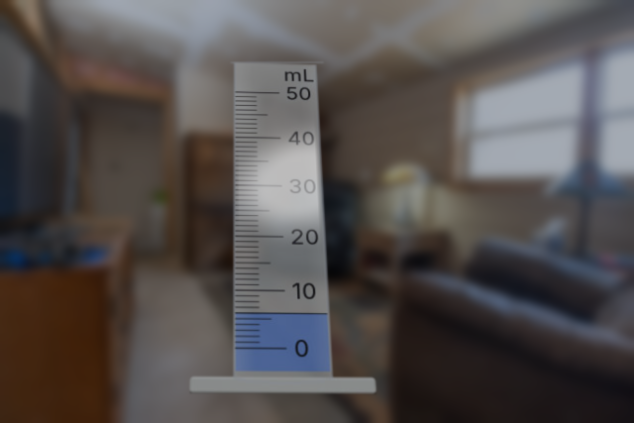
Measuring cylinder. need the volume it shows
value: 6 mL
